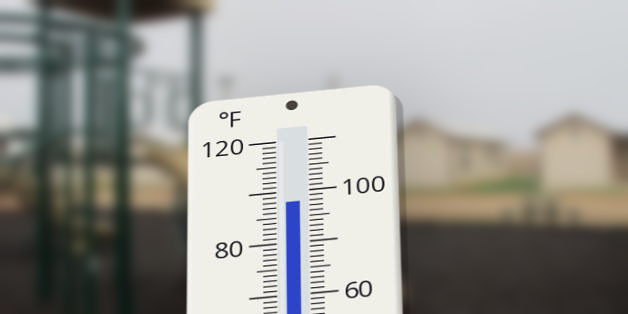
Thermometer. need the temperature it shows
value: 96 °F
